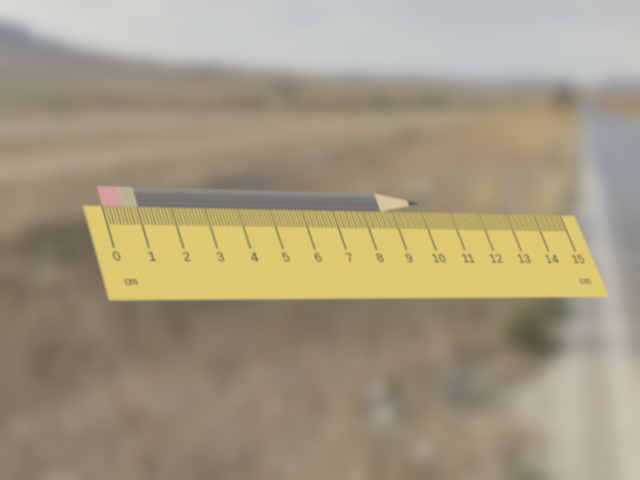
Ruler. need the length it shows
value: 10 cm
